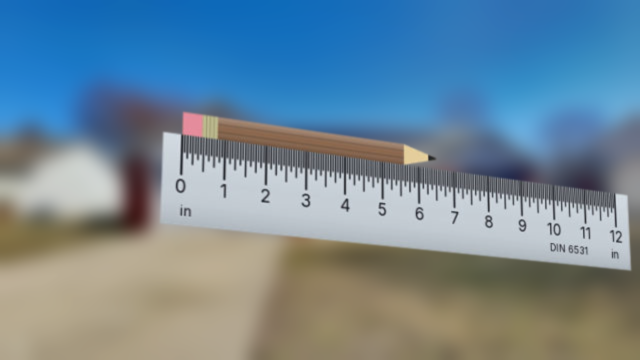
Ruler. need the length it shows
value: 6.5 in
